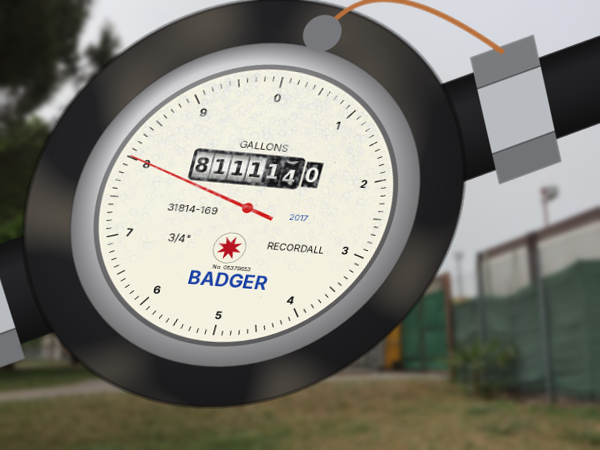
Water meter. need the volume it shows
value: 8111138.0 gal
